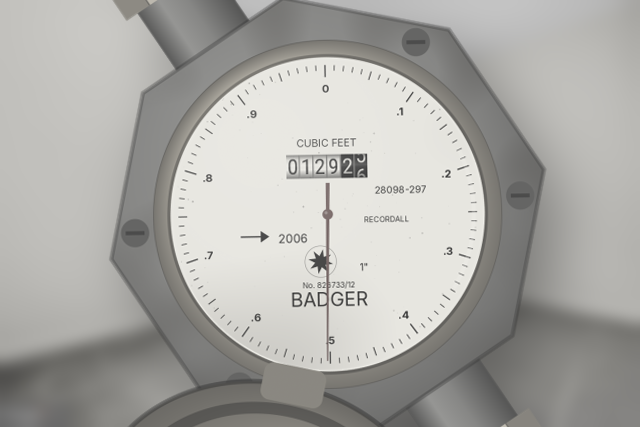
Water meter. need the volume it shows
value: 12925.50 ft³
